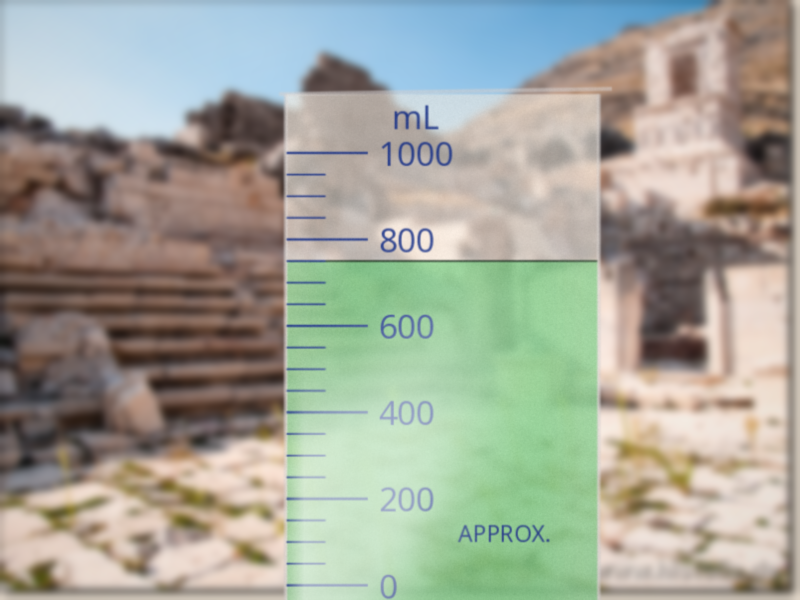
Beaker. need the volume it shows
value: 750 mL
